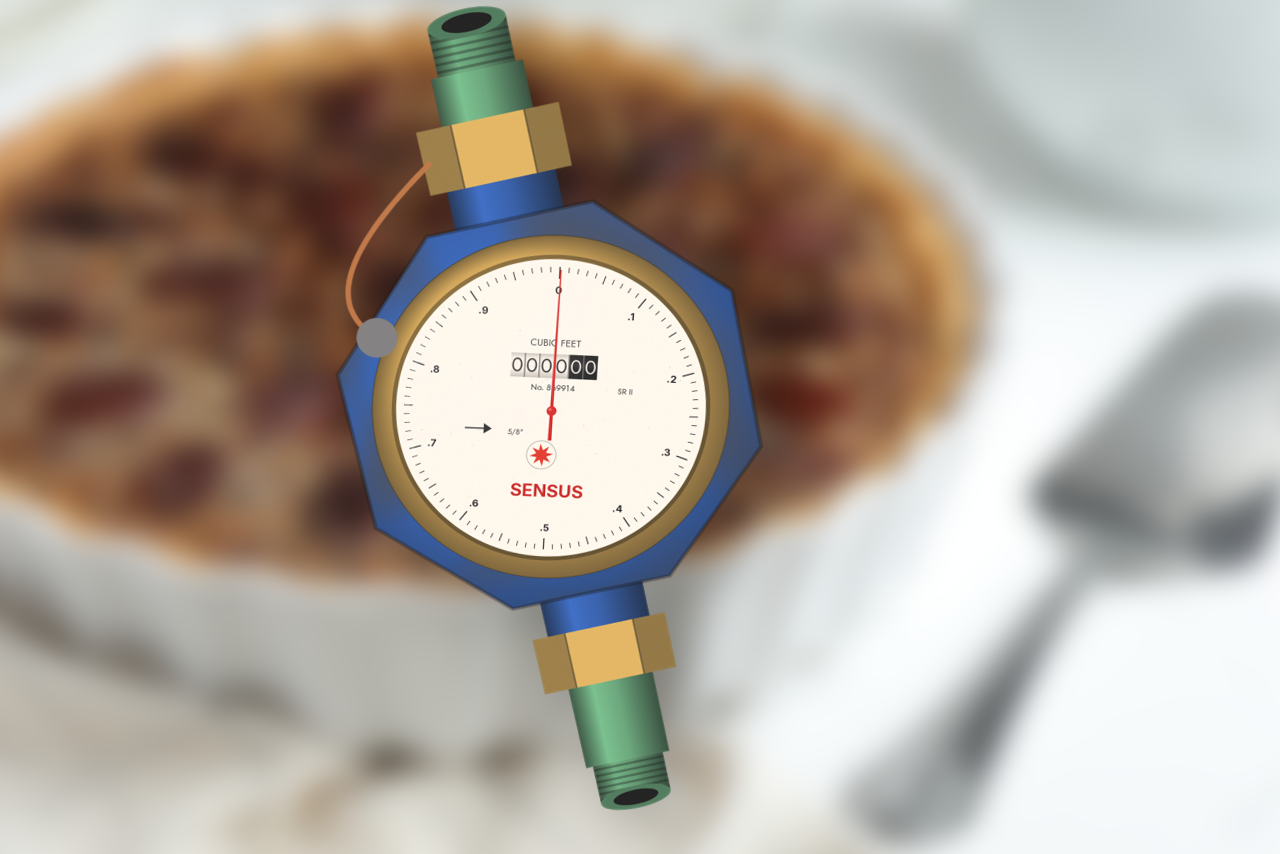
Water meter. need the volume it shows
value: 0.00 ft³
